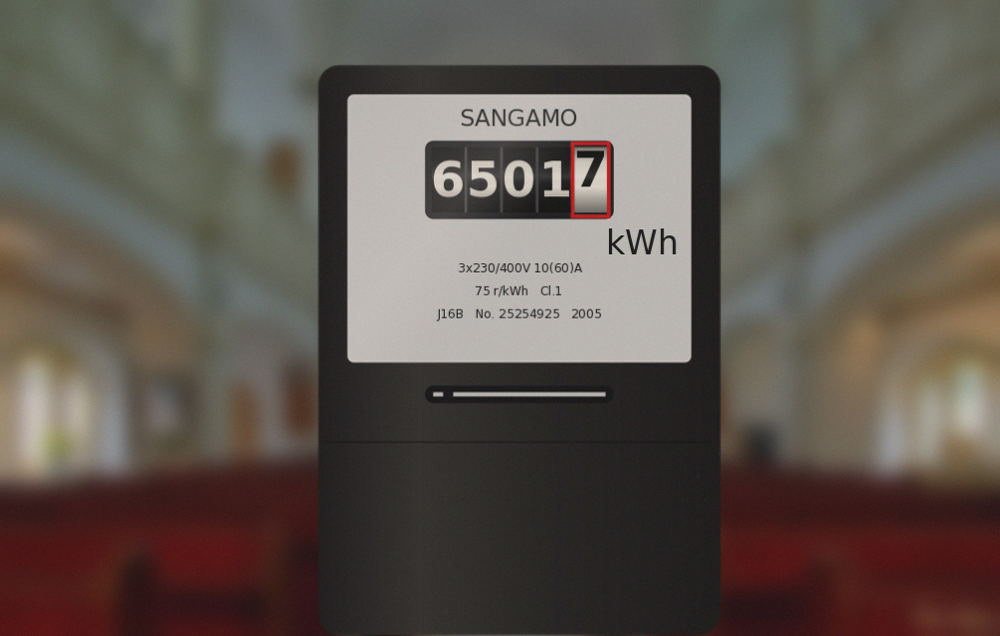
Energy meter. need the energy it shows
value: 6501.7 kWh
